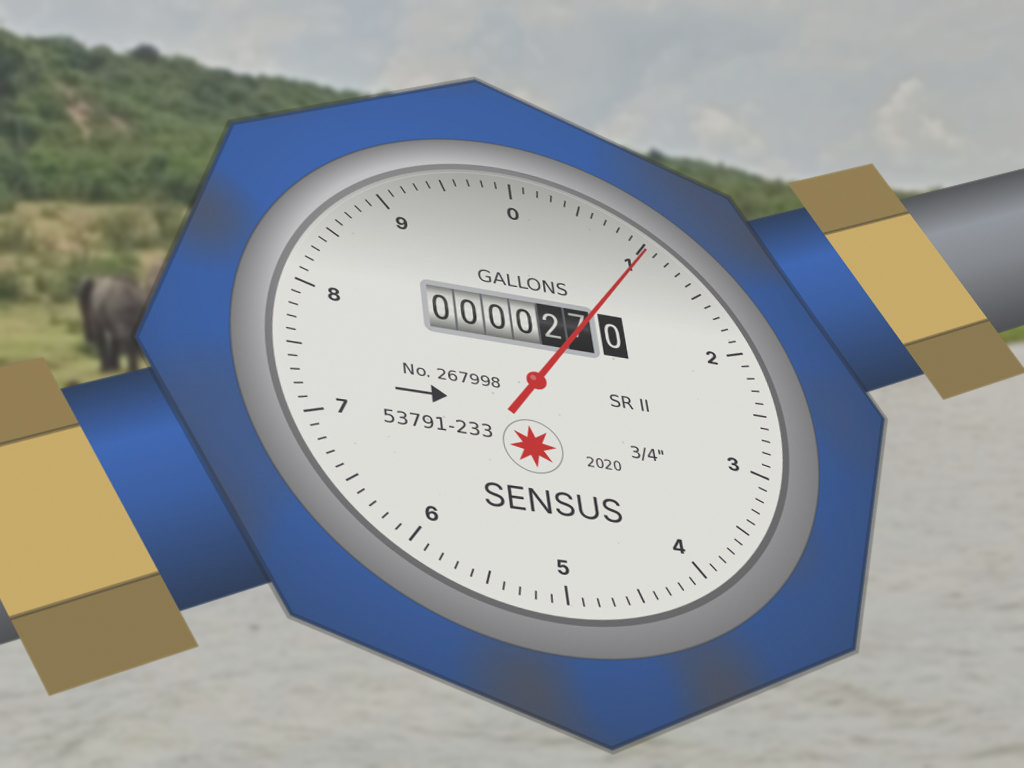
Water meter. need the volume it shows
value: 271.0 gal
